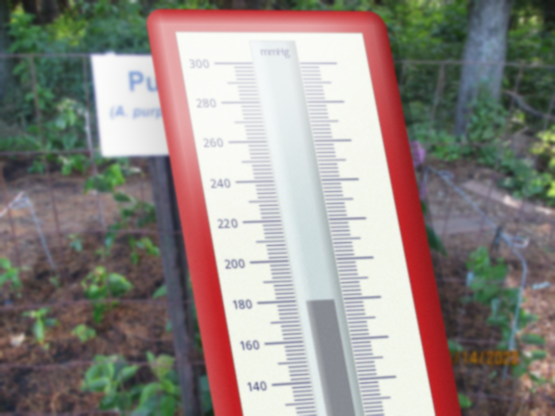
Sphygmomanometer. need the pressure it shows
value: 180 mmHg
